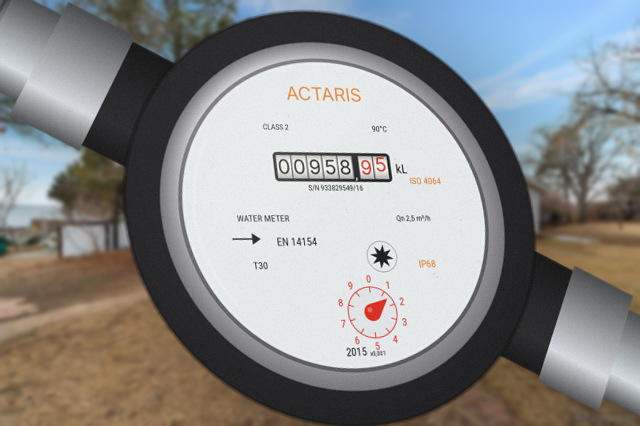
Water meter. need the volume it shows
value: 958.951 kL
